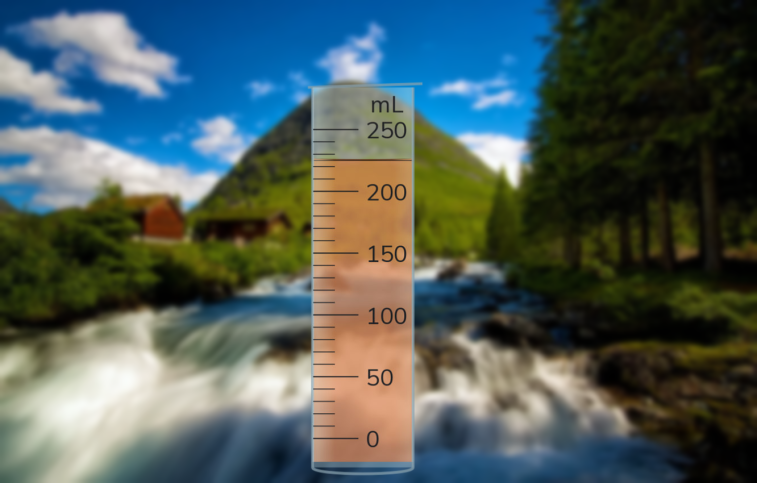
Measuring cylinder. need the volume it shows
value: 225 mL
